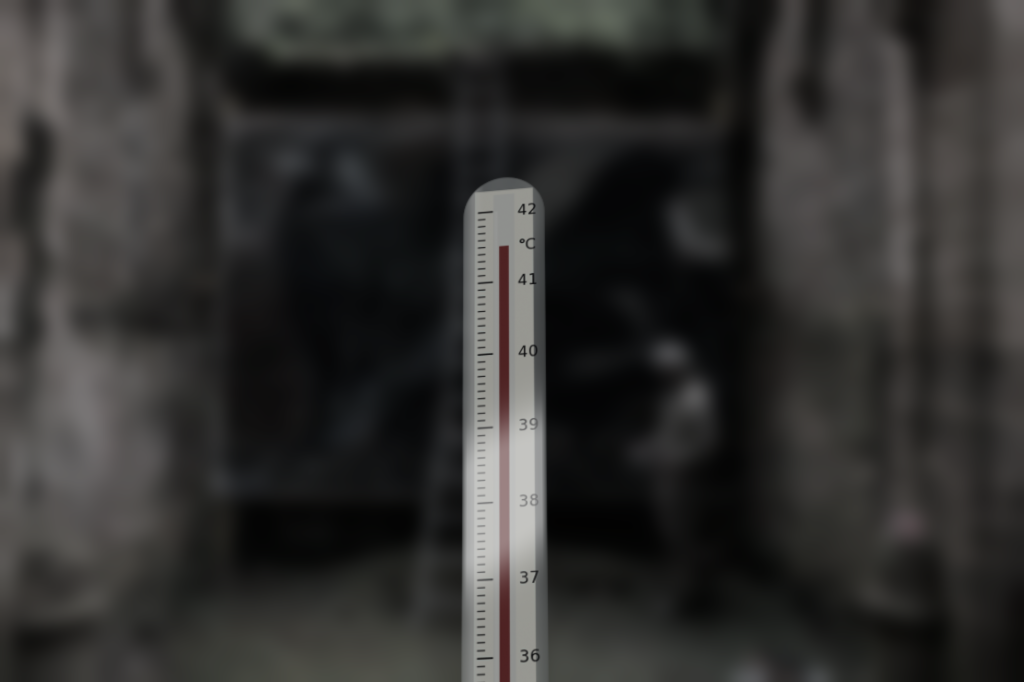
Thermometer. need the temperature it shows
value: 41.5 °C
